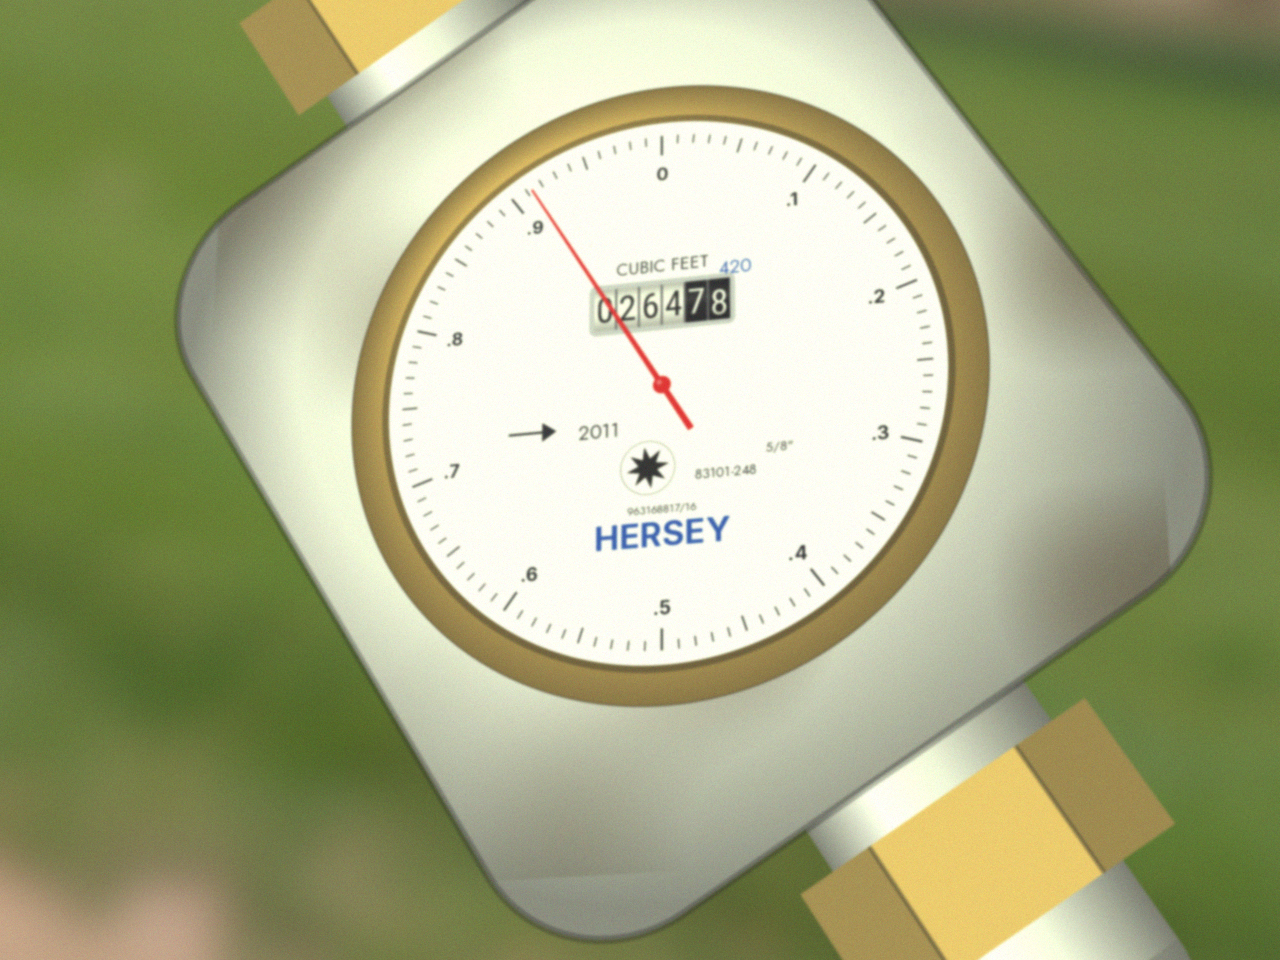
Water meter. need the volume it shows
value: 26477.91 ft³
